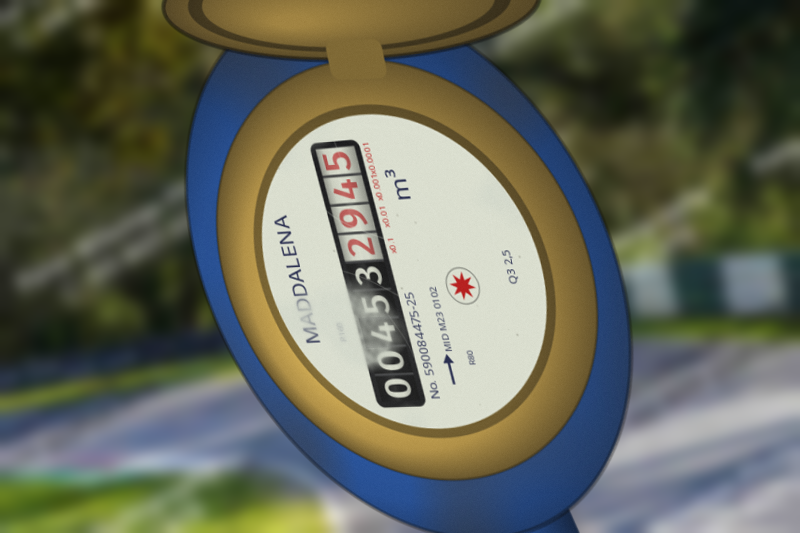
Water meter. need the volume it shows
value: 453.2945 m³
